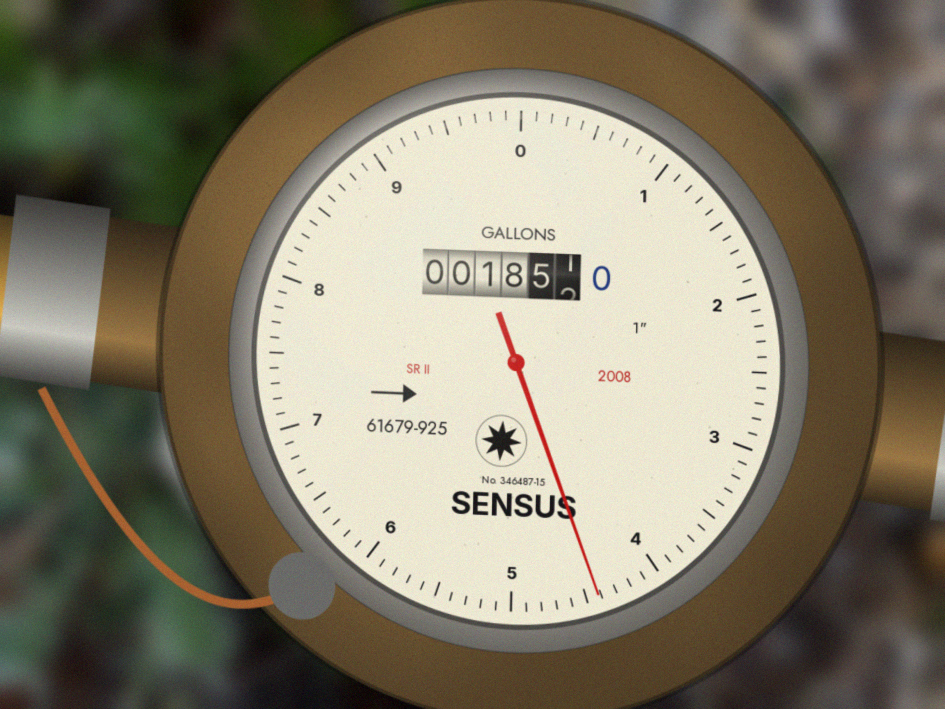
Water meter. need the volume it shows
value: 18514.4 gal
